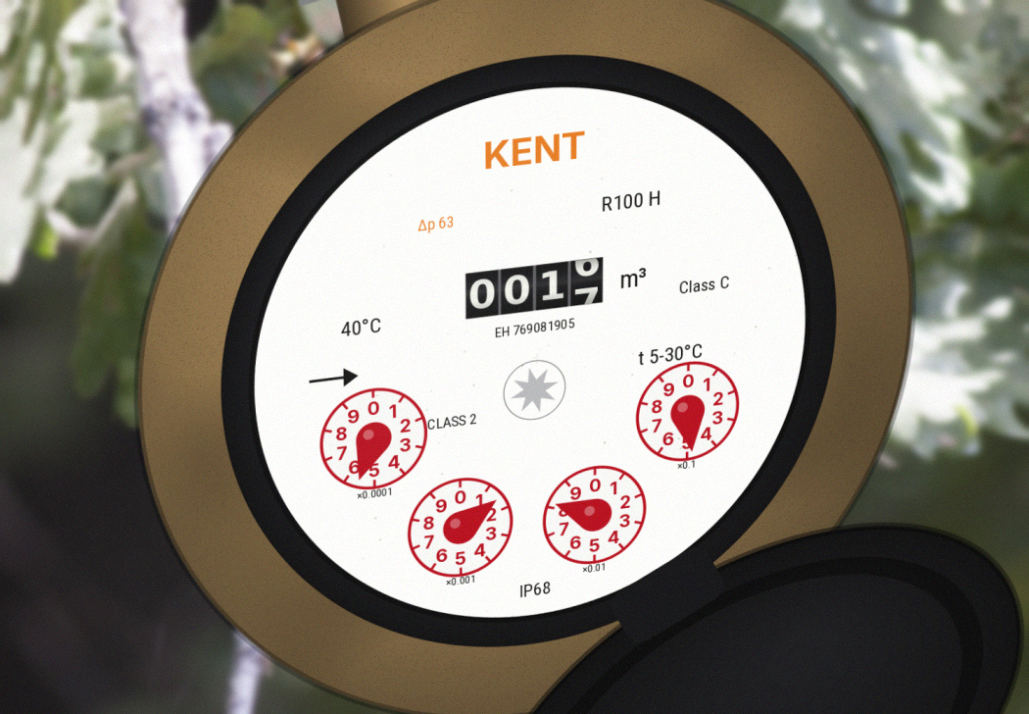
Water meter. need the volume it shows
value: 16.4815 m³
